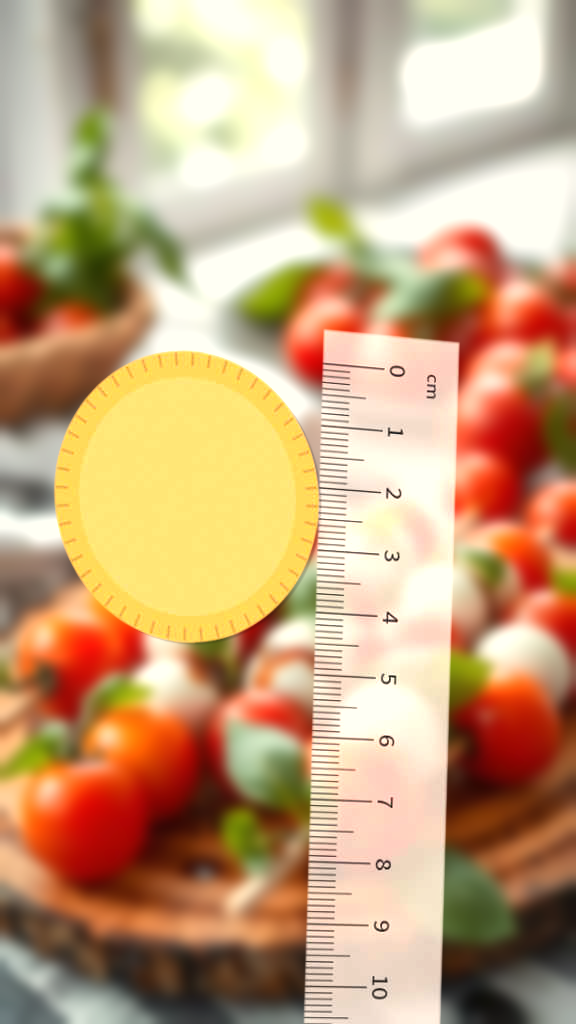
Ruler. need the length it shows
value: 4.6 cm
